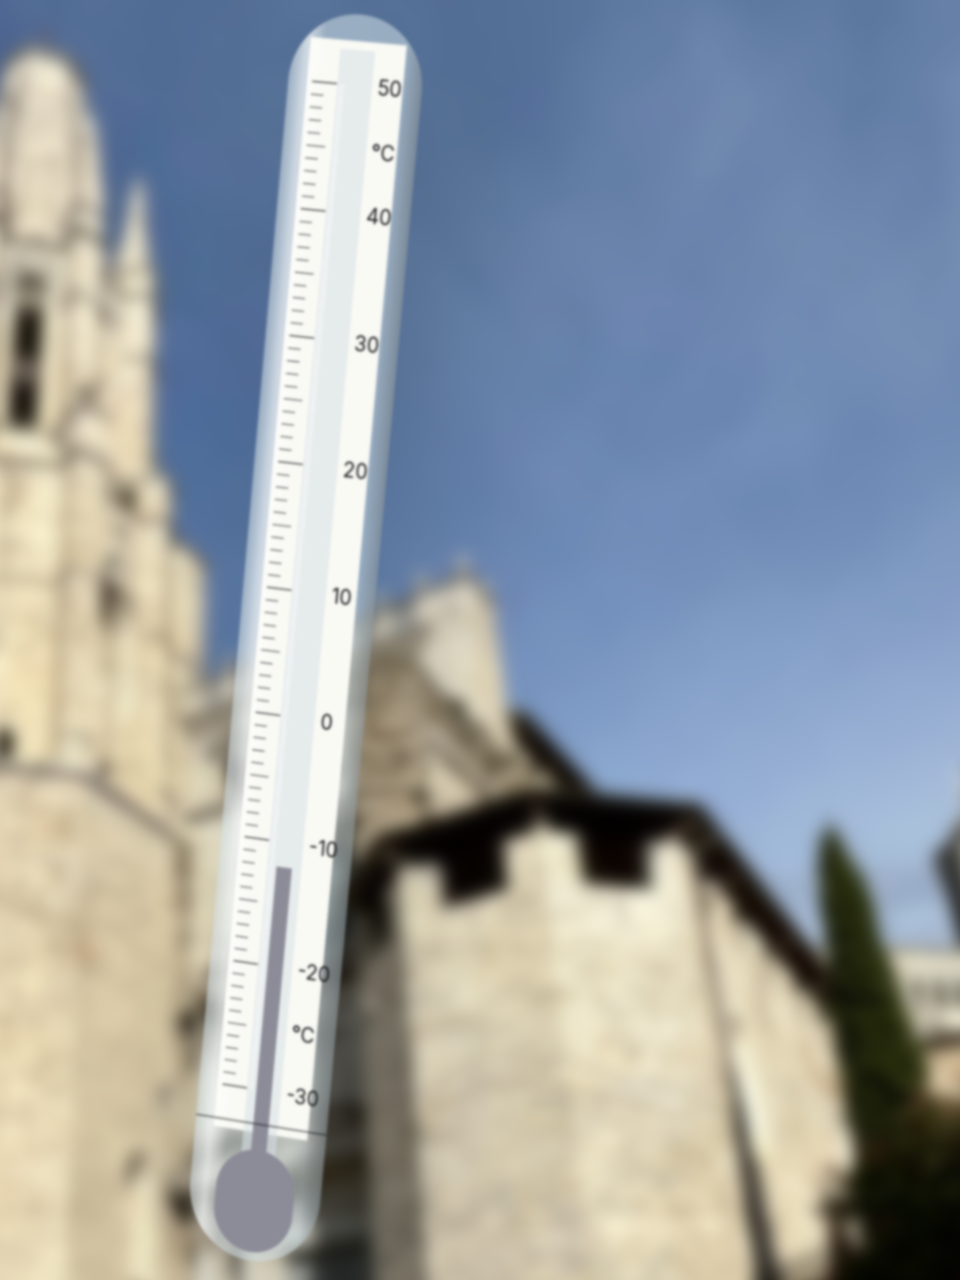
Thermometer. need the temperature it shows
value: -12 °C
